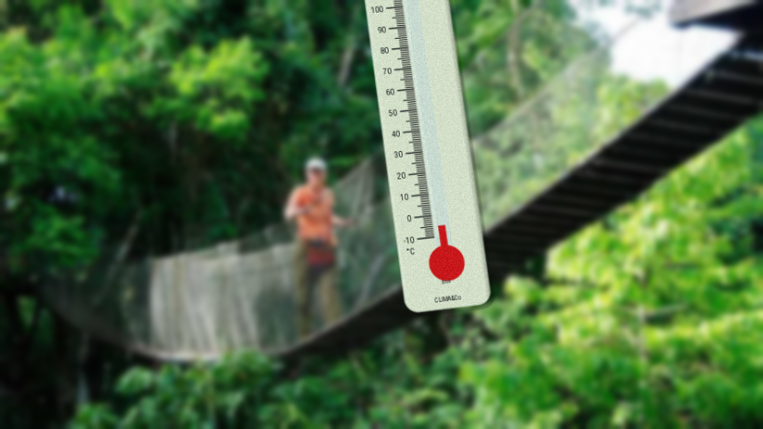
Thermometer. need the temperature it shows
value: -5 °C
